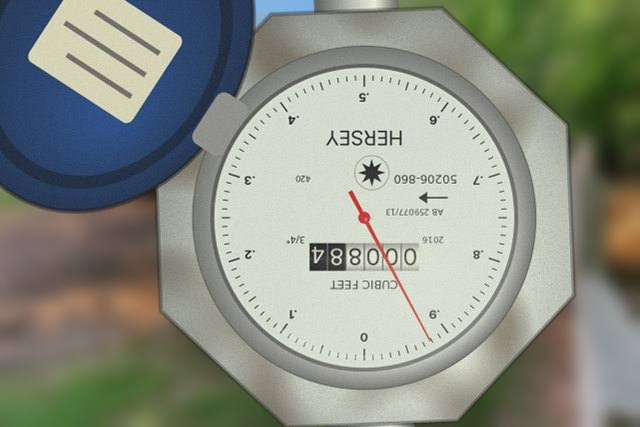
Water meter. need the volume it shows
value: 883.92 ft³
